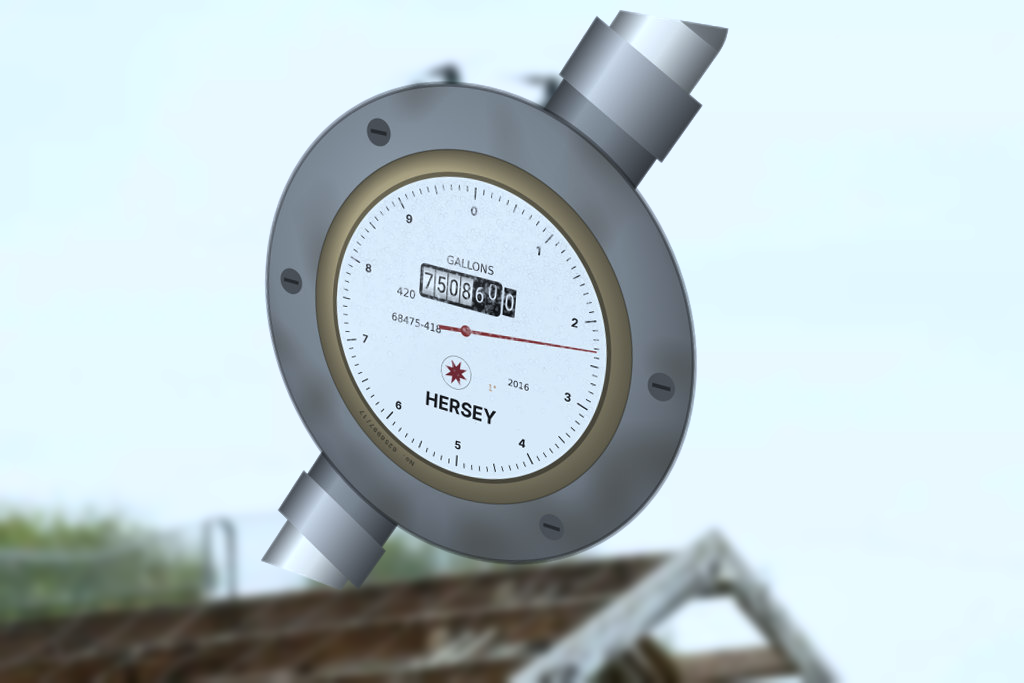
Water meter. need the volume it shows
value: 7508602.3 gal
